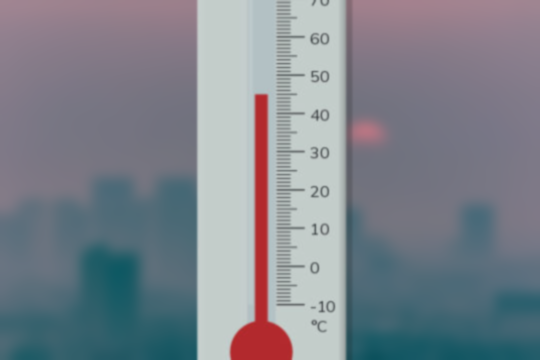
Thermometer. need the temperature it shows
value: 45 °C
